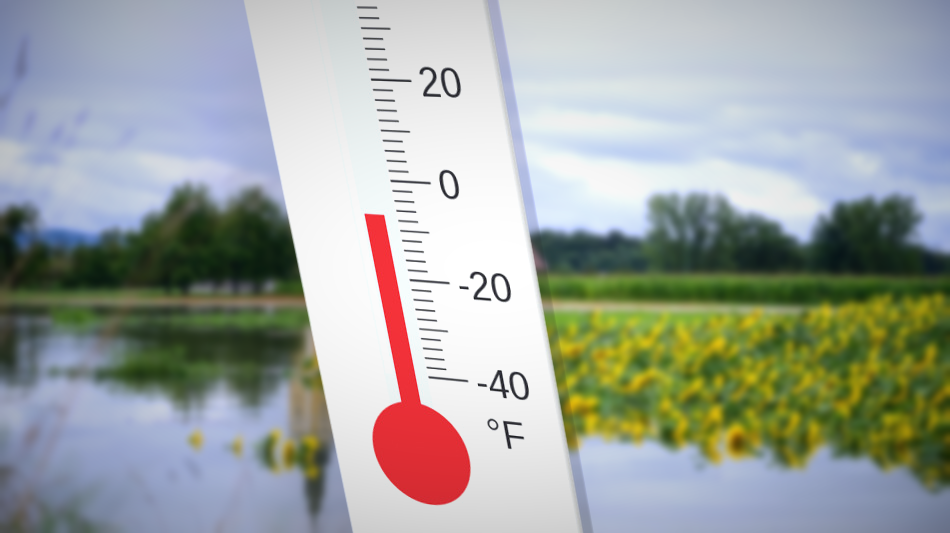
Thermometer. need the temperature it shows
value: -7 °F
